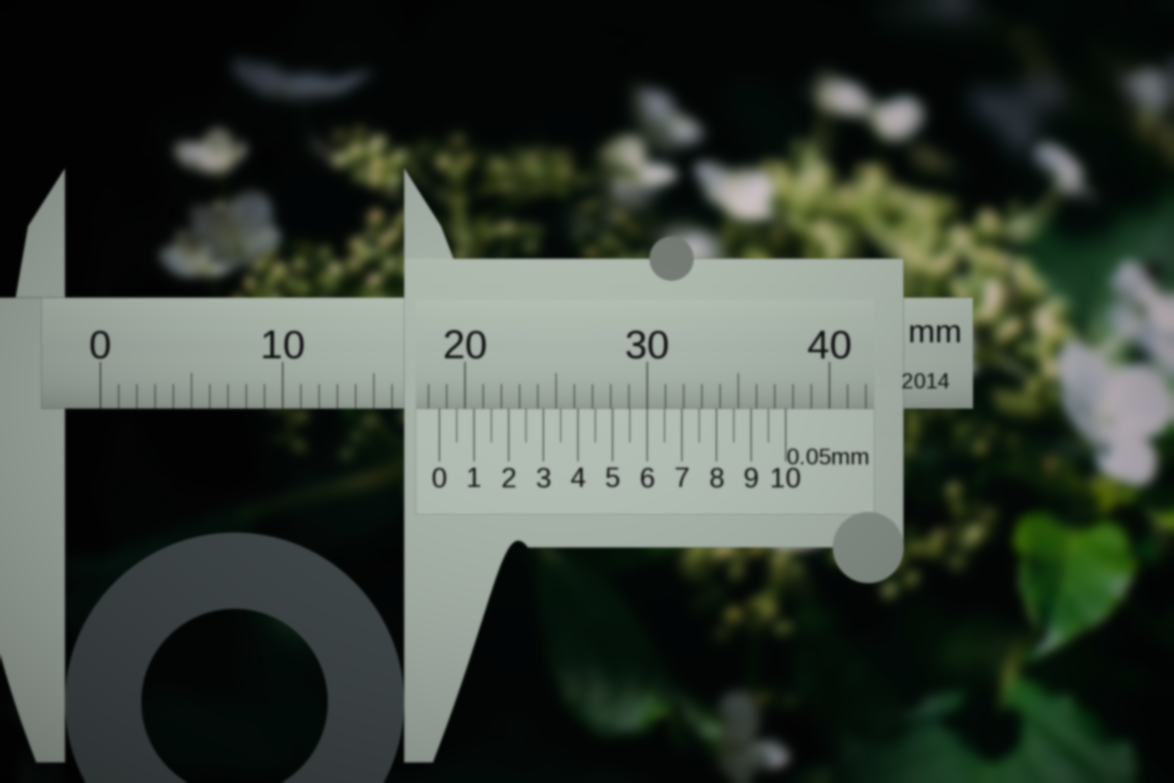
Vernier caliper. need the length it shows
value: 18.6 mm
